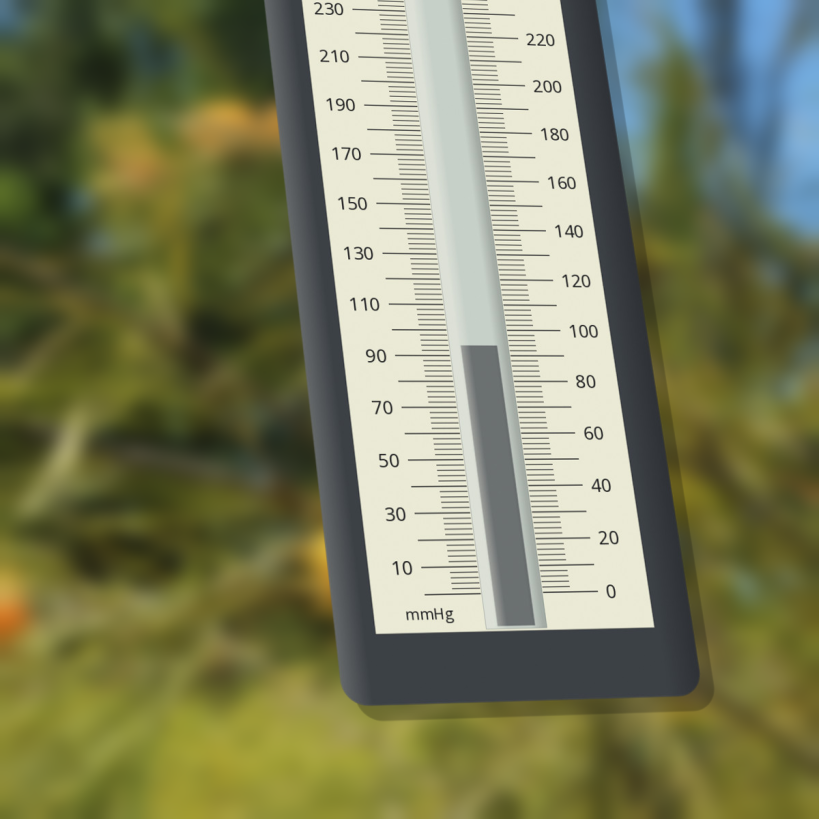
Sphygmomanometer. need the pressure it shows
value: 94 mmHg
